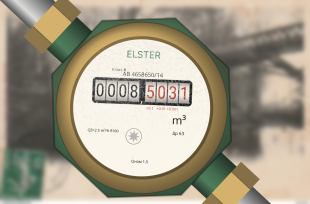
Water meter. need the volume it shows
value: 8.5031 m³
